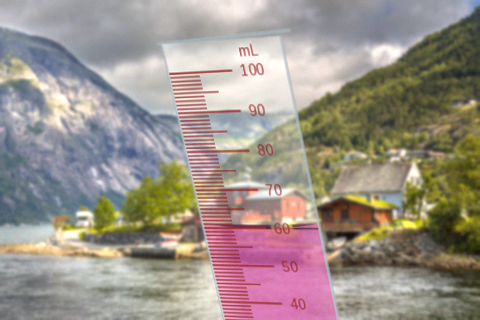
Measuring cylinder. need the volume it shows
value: 60 mL
